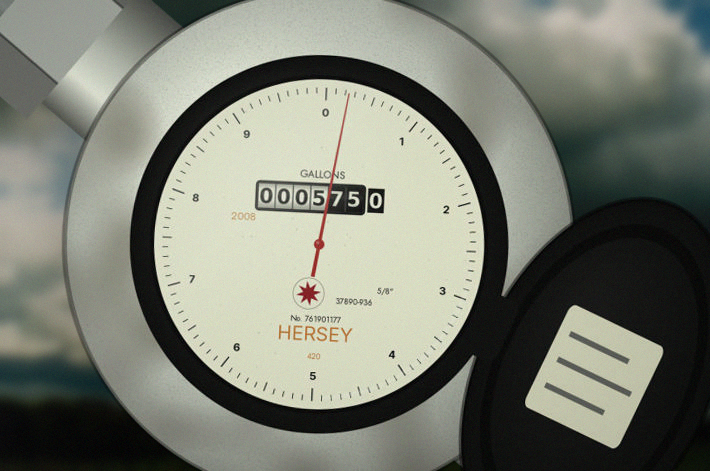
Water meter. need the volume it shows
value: 5750.2 gal
